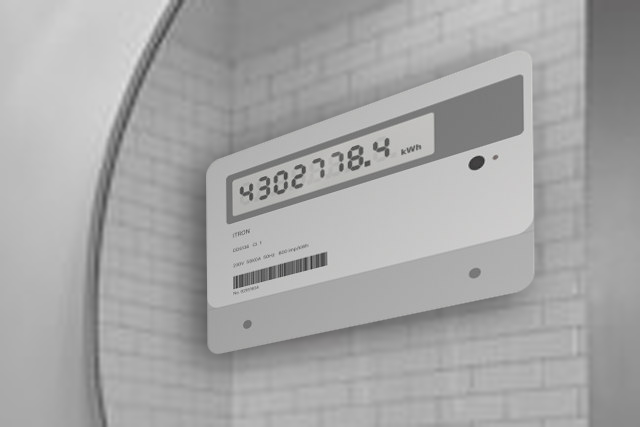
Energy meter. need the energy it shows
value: 4302778.4 kWh
